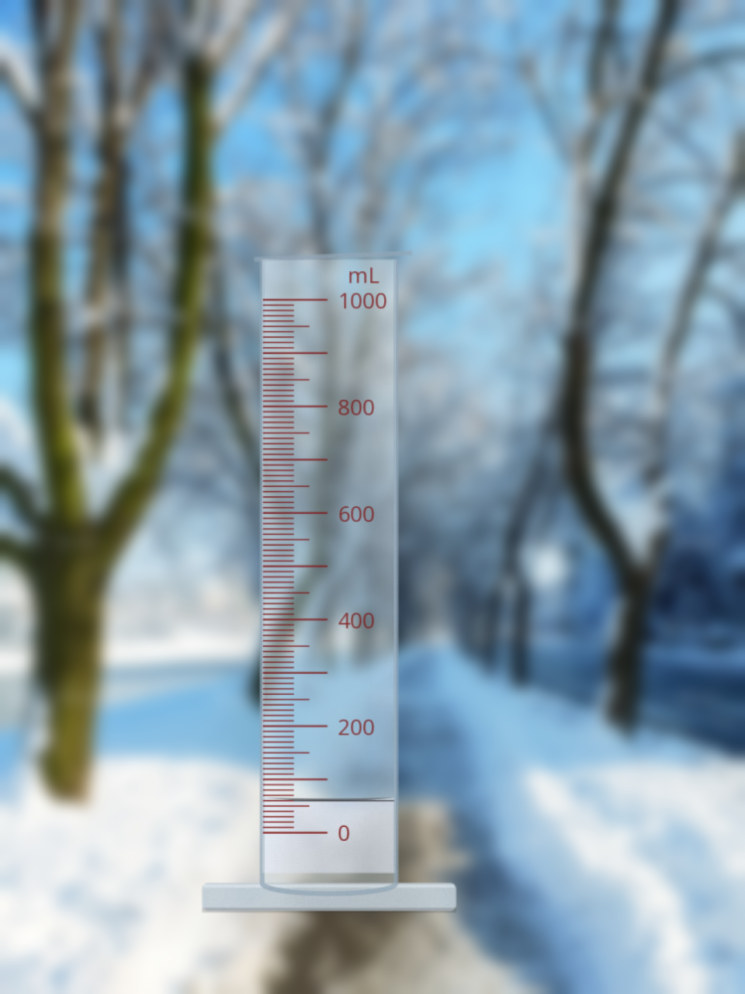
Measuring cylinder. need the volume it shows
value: 60 mL
